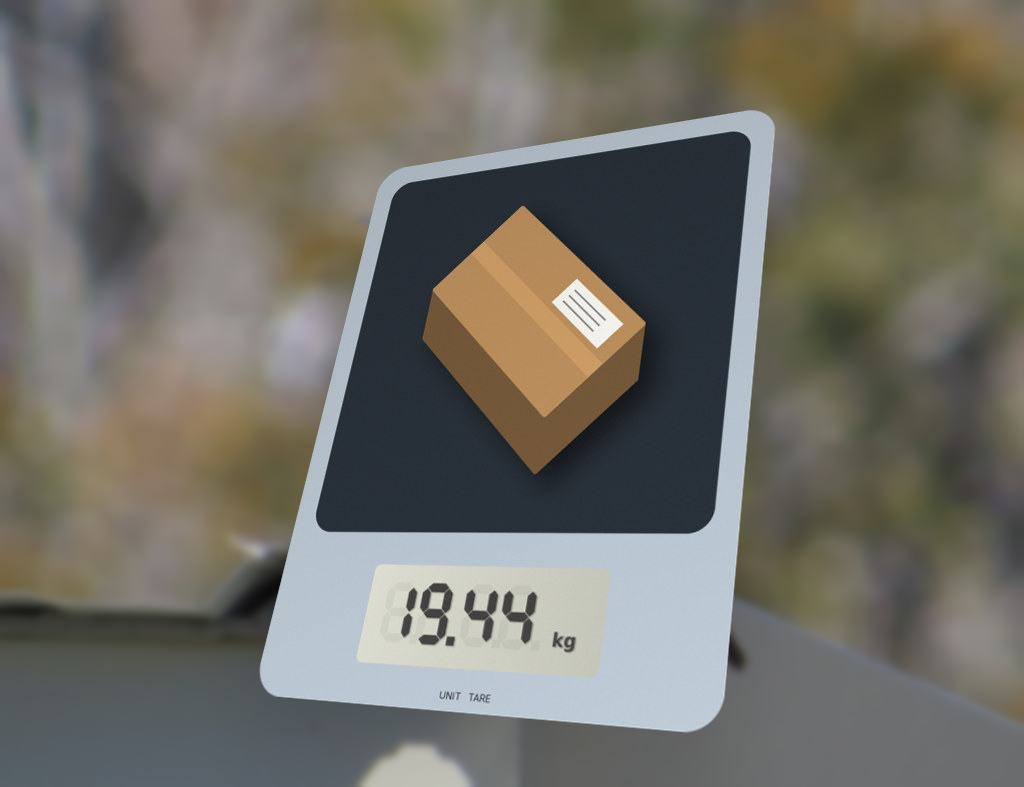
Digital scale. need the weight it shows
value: 19.44 kg
